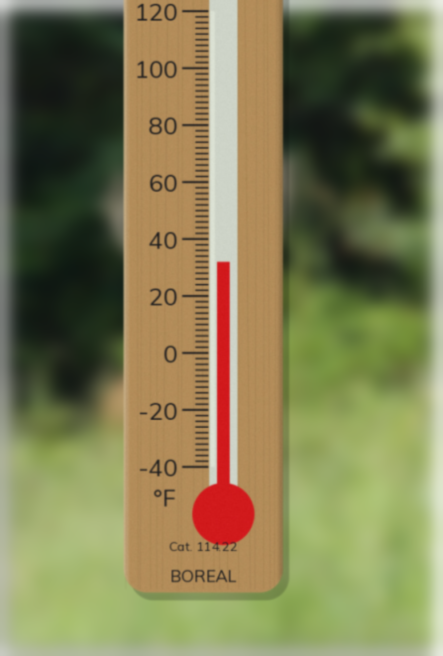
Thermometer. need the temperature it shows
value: 32 °F
